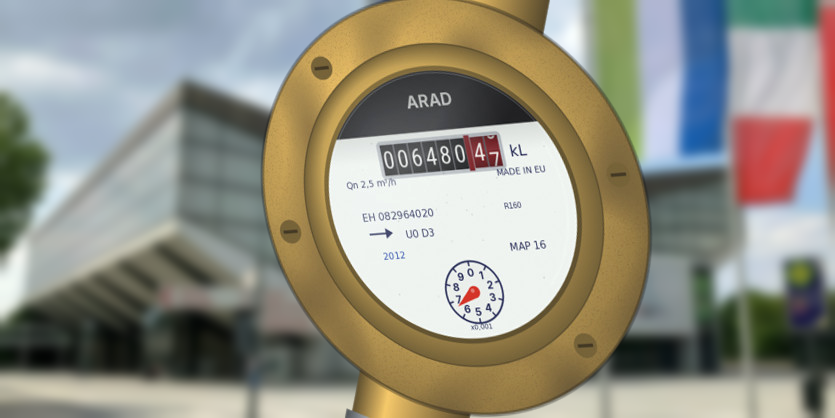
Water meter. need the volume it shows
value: 6480.466 kL
